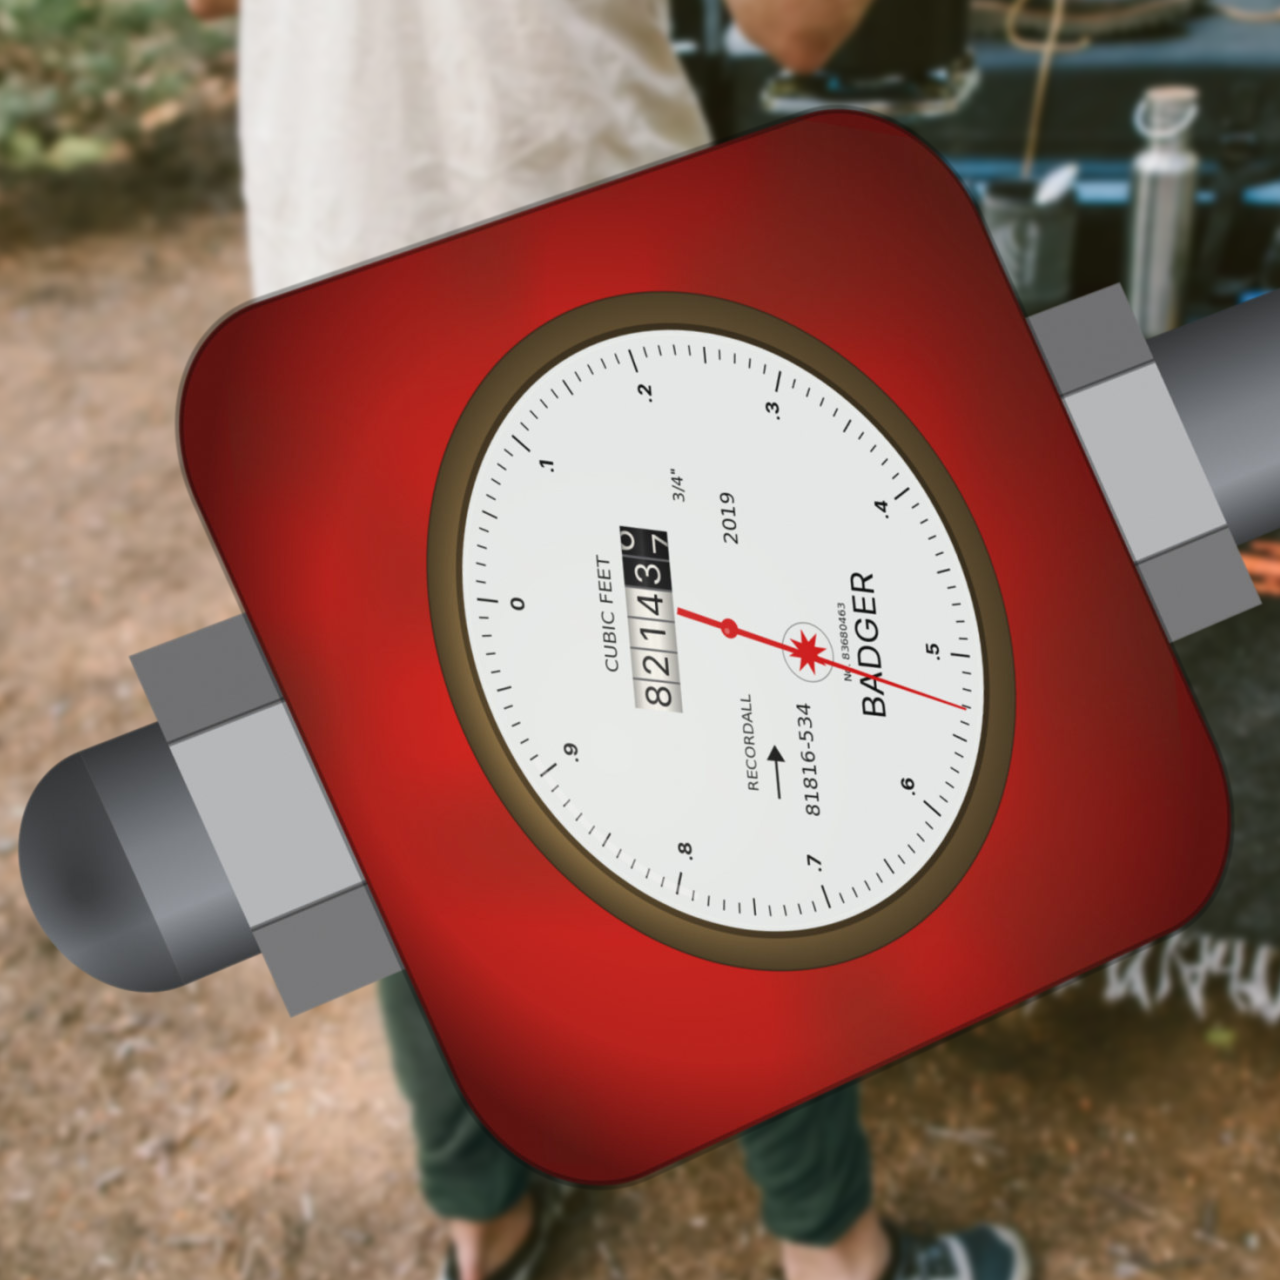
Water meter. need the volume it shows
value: 821436.53 ft³
